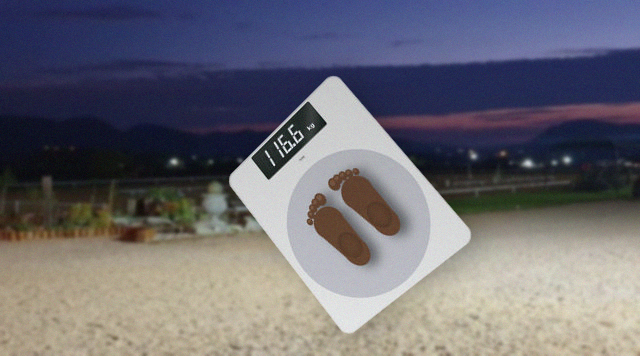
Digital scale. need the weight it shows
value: 116.6 kg
